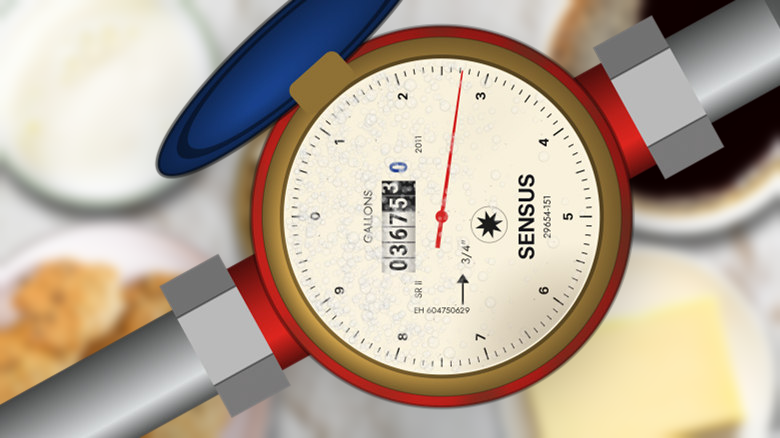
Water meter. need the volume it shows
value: 367532.7 gal
